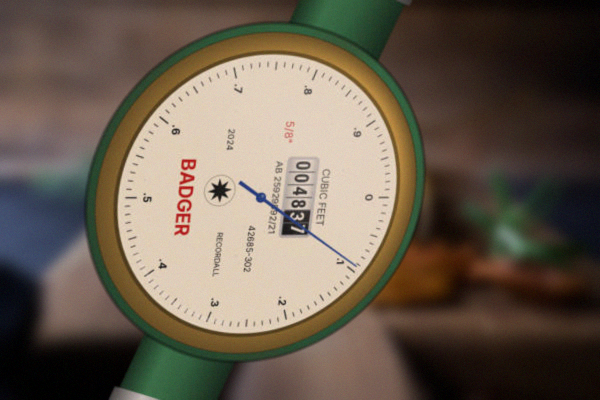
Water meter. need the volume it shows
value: 4837.09 ft³
